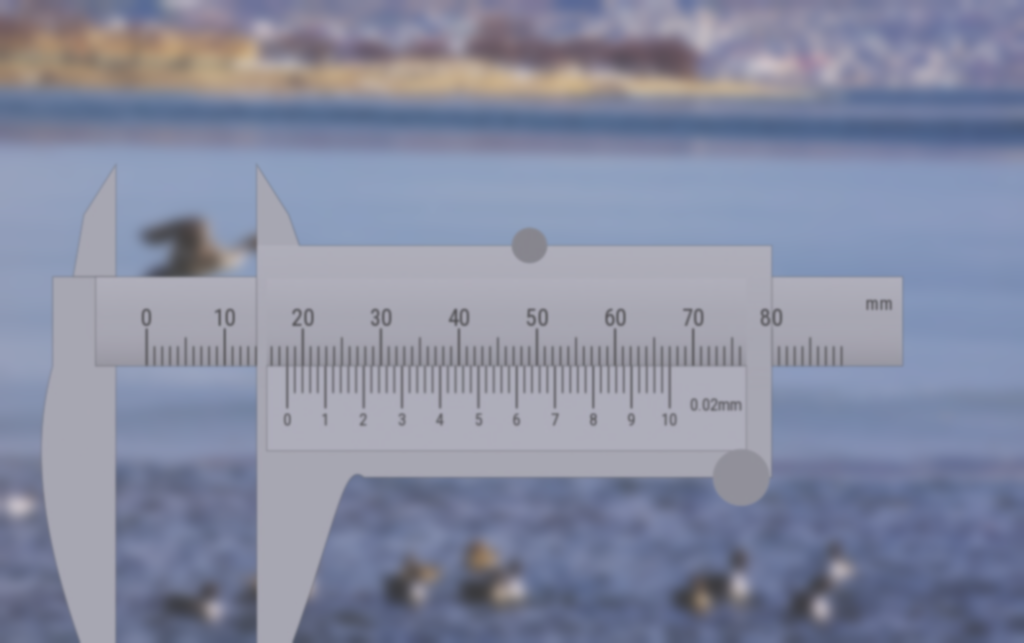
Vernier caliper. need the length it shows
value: 18.0 mm
